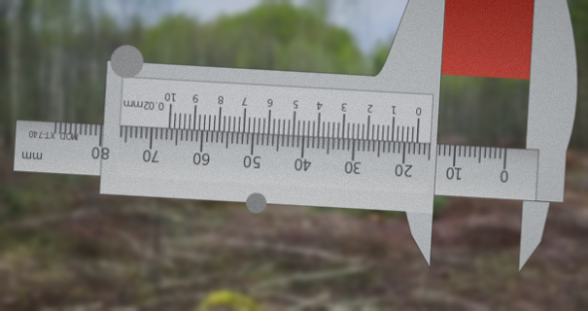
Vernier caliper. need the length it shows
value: 17.5 mm
